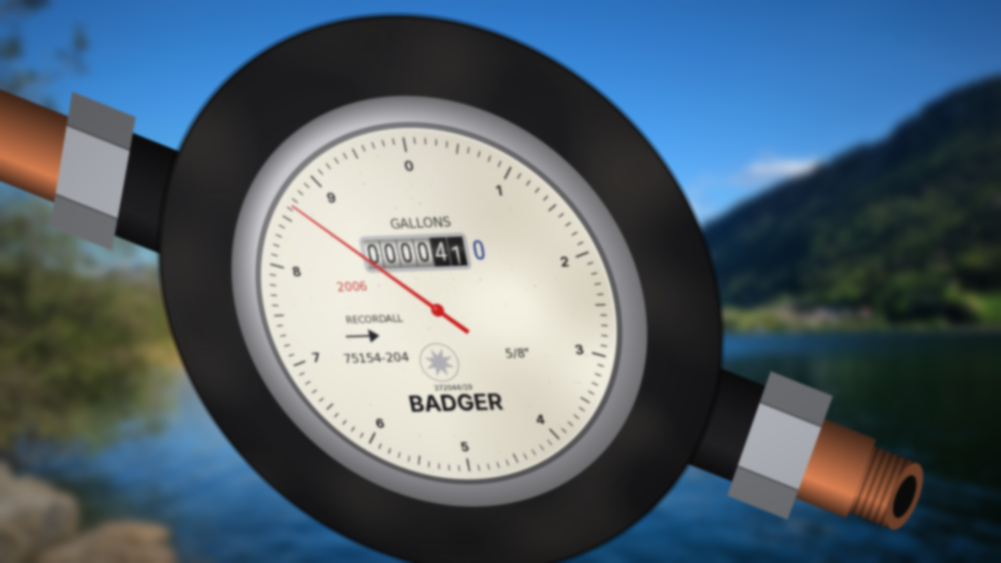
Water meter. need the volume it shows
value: 408.6 gal
